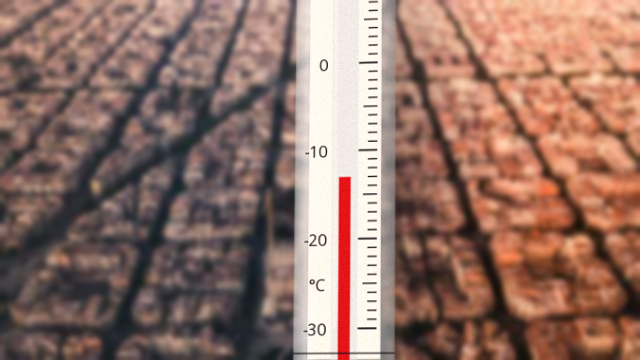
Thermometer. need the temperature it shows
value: -13 °C
